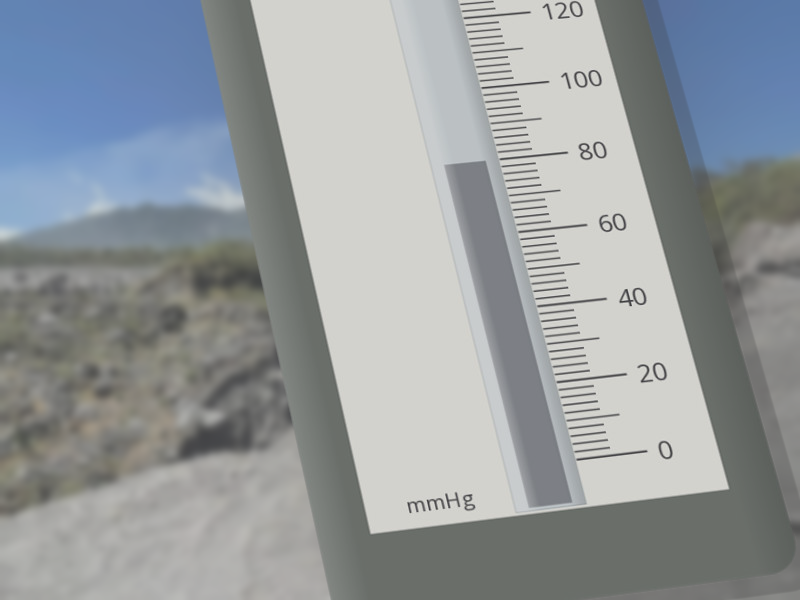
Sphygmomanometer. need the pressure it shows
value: 80 mmHg
